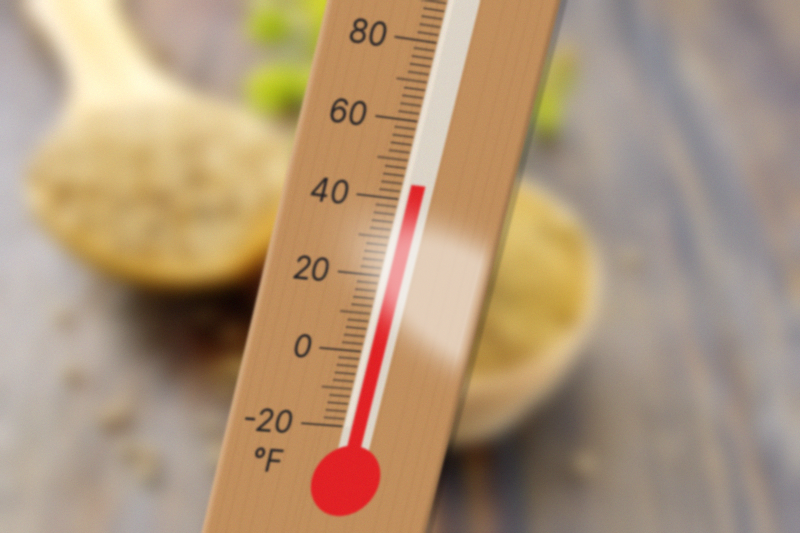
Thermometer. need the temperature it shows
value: 44 °F
